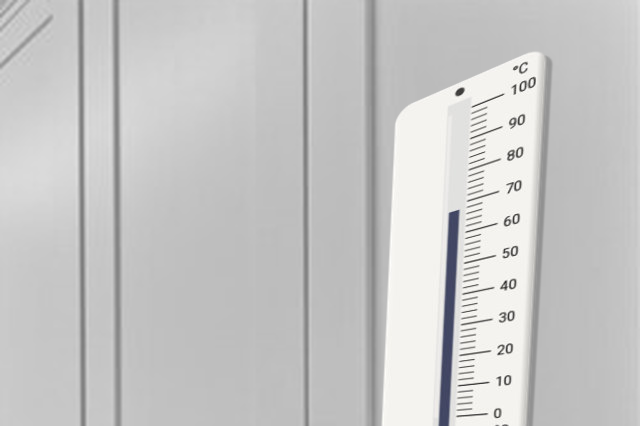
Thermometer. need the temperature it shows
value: 68 °C
